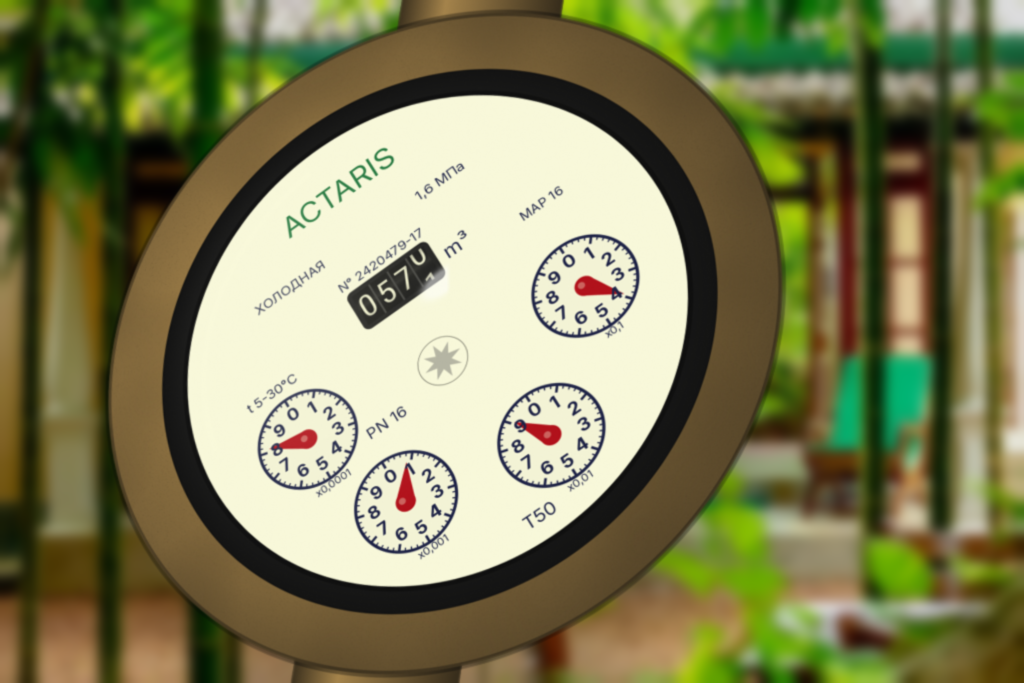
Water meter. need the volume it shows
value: 570.3908 m³
